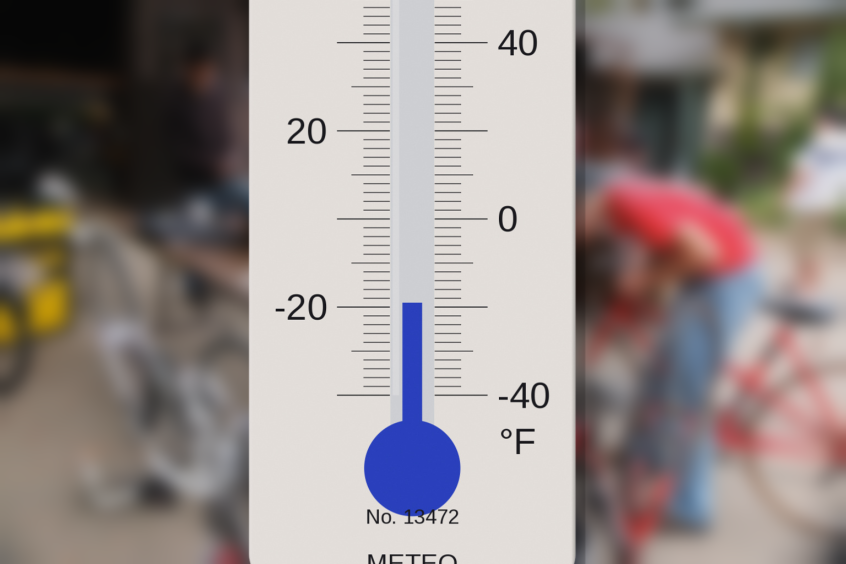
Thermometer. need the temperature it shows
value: -19 °F
